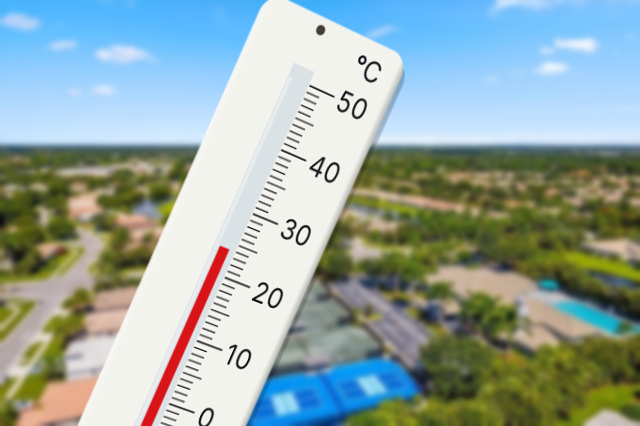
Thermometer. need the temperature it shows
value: 24 °C
